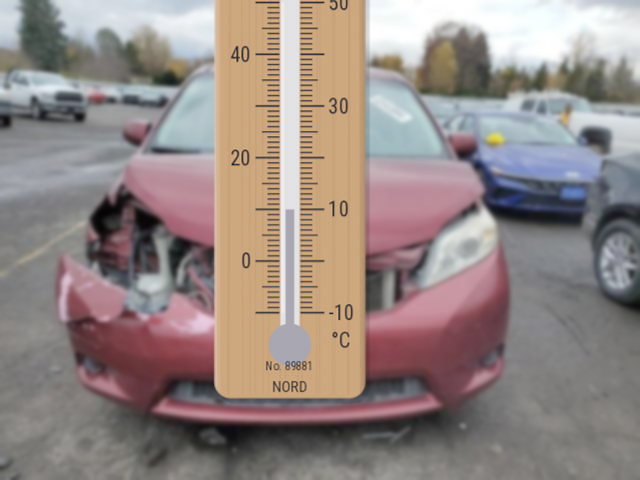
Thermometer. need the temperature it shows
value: 10 °C
